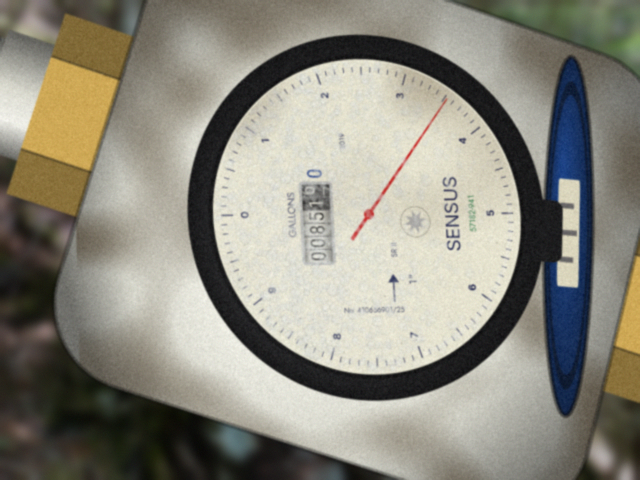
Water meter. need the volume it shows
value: 85163.5 gal
